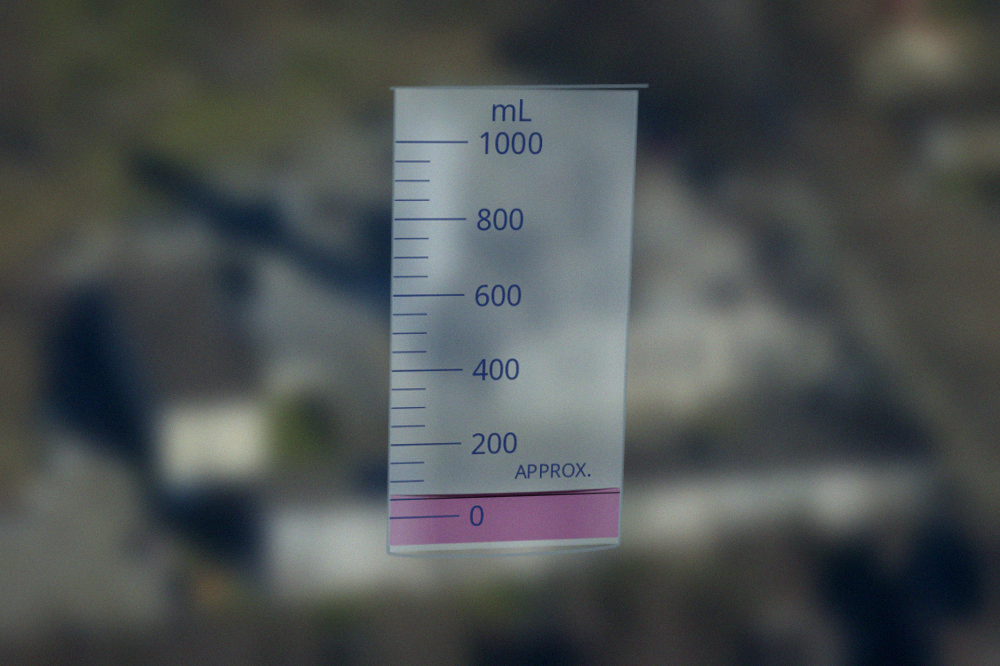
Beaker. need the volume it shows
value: 50 mL
